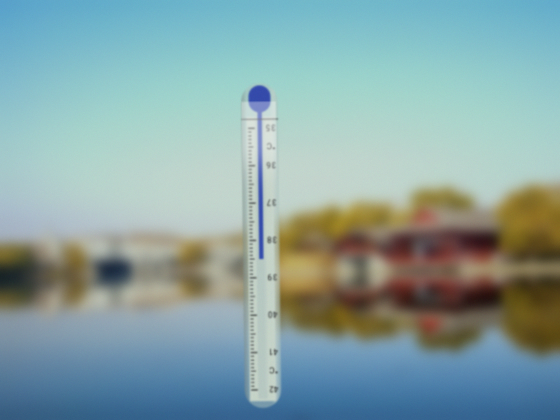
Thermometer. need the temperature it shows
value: 38.5 °C
